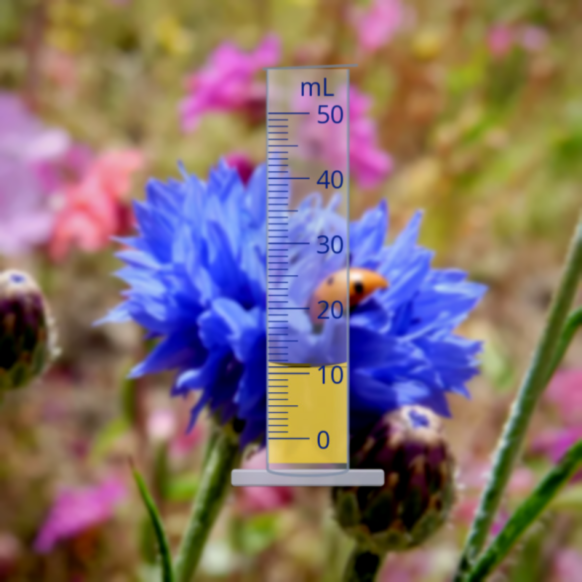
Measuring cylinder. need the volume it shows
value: 11 mL
